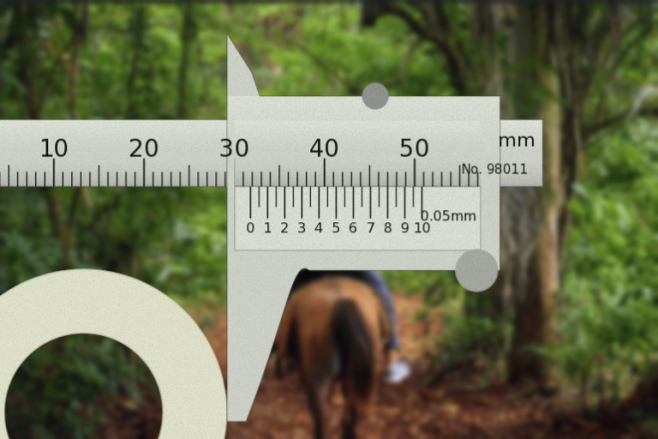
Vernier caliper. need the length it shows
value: 31.8 mm
